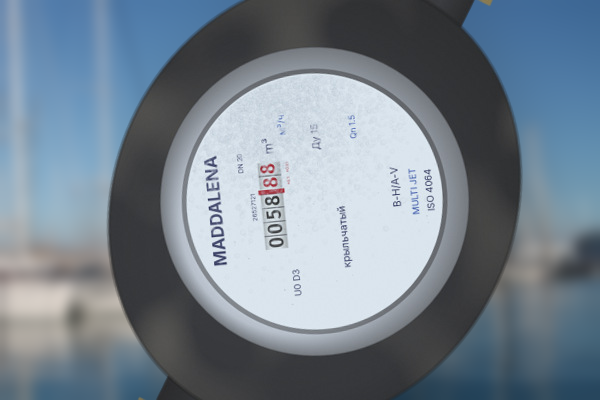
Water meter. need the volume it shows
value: 58.88 m³
